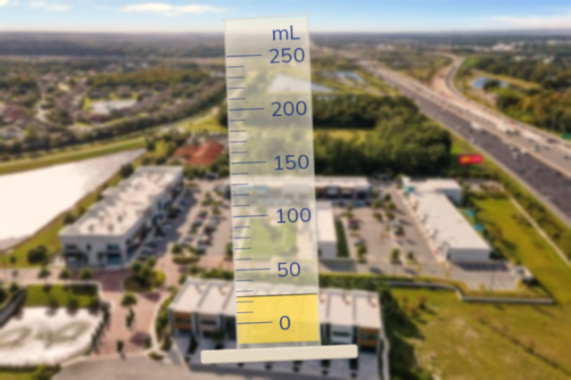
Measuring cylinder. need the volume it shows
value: 25 mL
